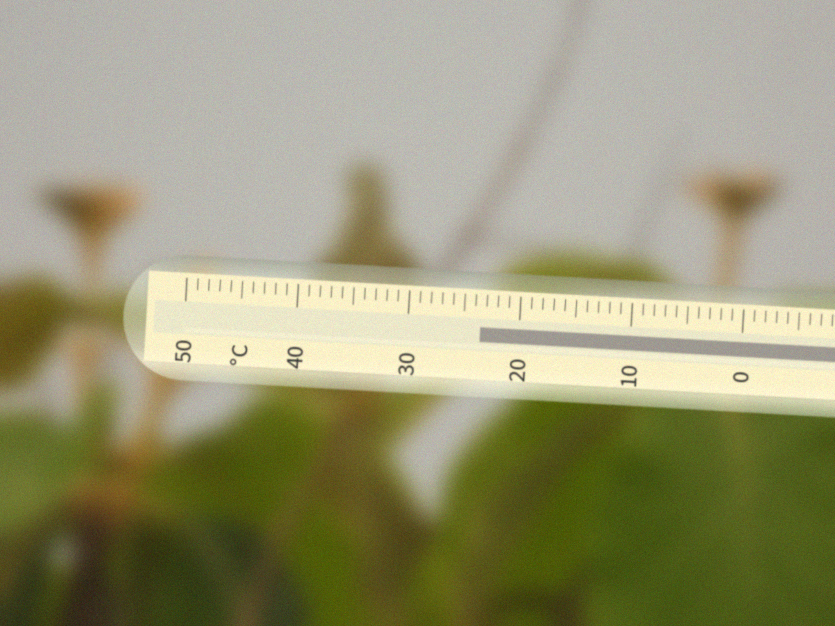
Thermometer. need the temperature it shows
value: 23.5 °C
